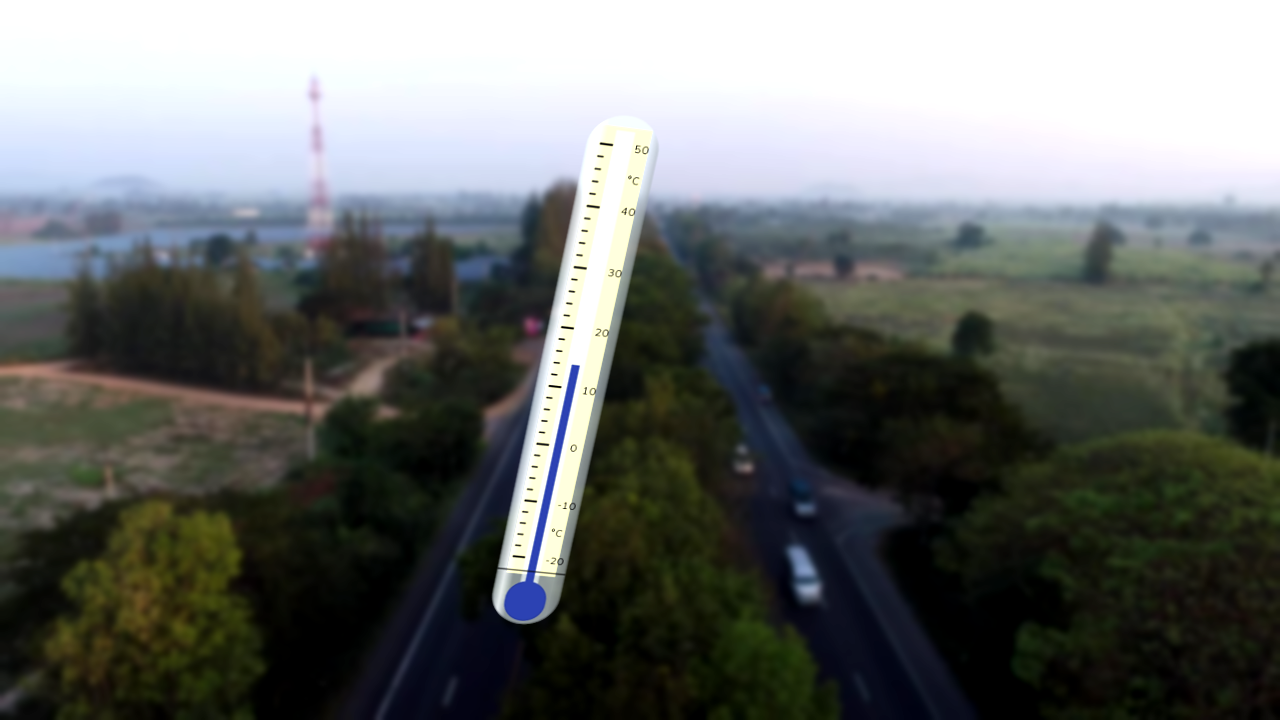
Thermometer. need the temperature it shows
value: 14 °C
